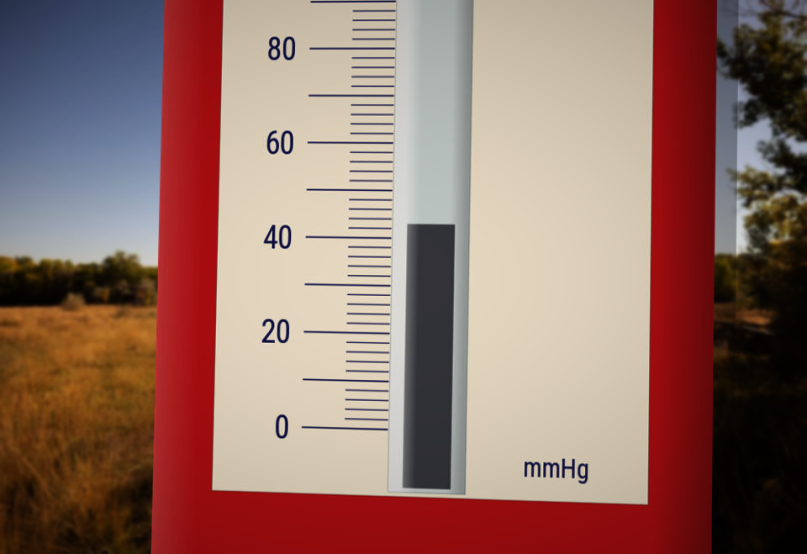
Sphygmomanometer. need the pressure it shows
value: 43 mmHg
